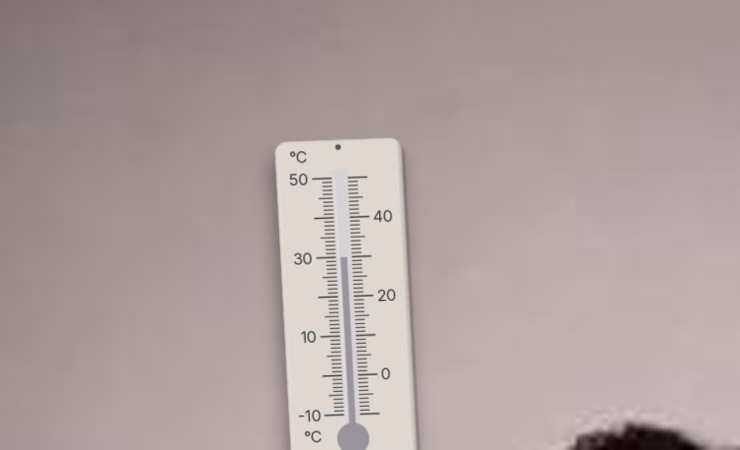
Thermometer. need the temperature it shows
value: 30 °C
